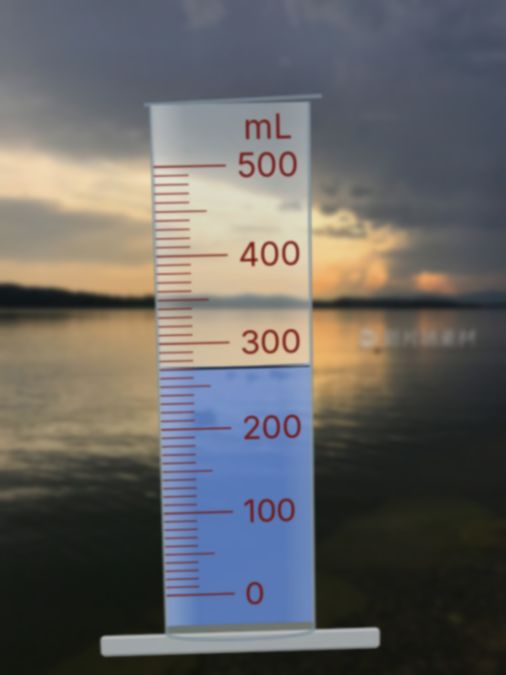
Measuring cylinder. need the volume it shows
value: 270 mL
